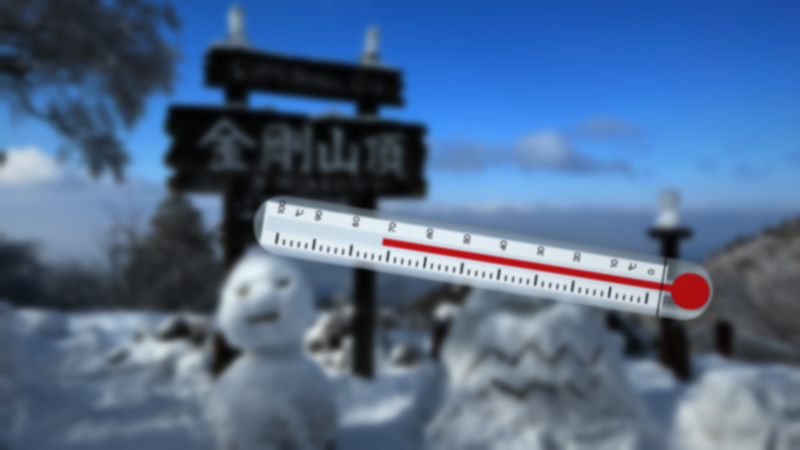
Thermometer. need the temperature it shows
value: 72 °C
